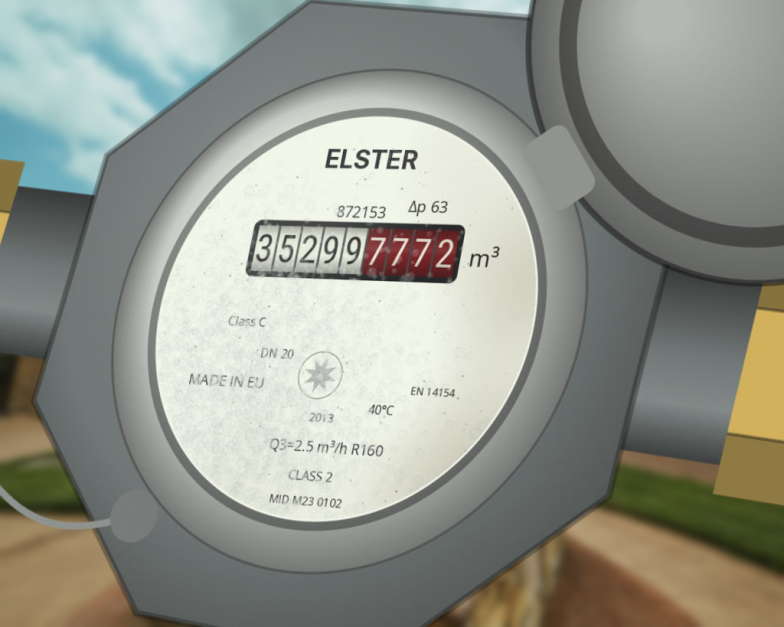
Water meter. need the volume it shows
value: 35299.7772 m³
